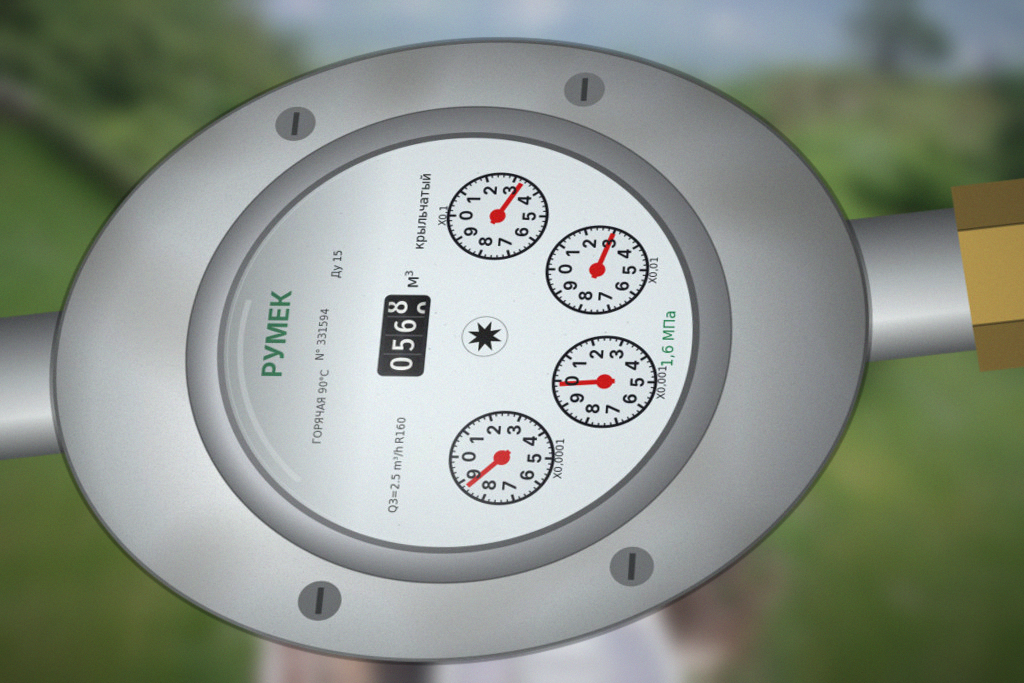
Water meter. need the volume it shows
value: 568.3298 m³
